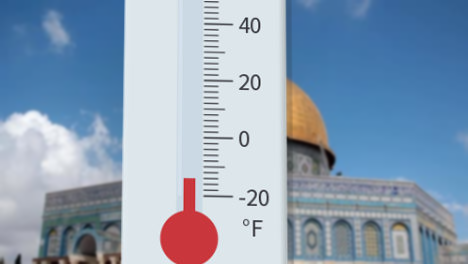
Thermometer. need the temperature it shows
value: -14 °F
